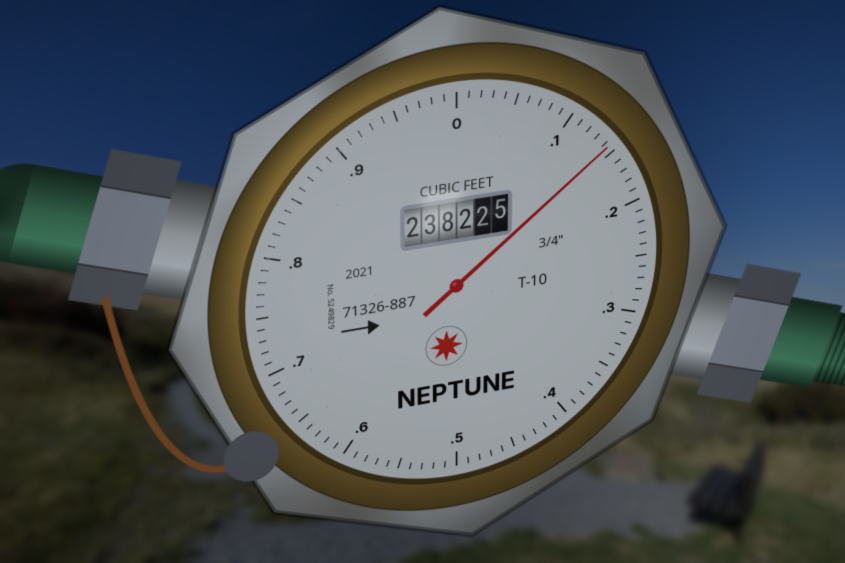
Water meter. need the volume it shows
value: 238225.14 ft³
